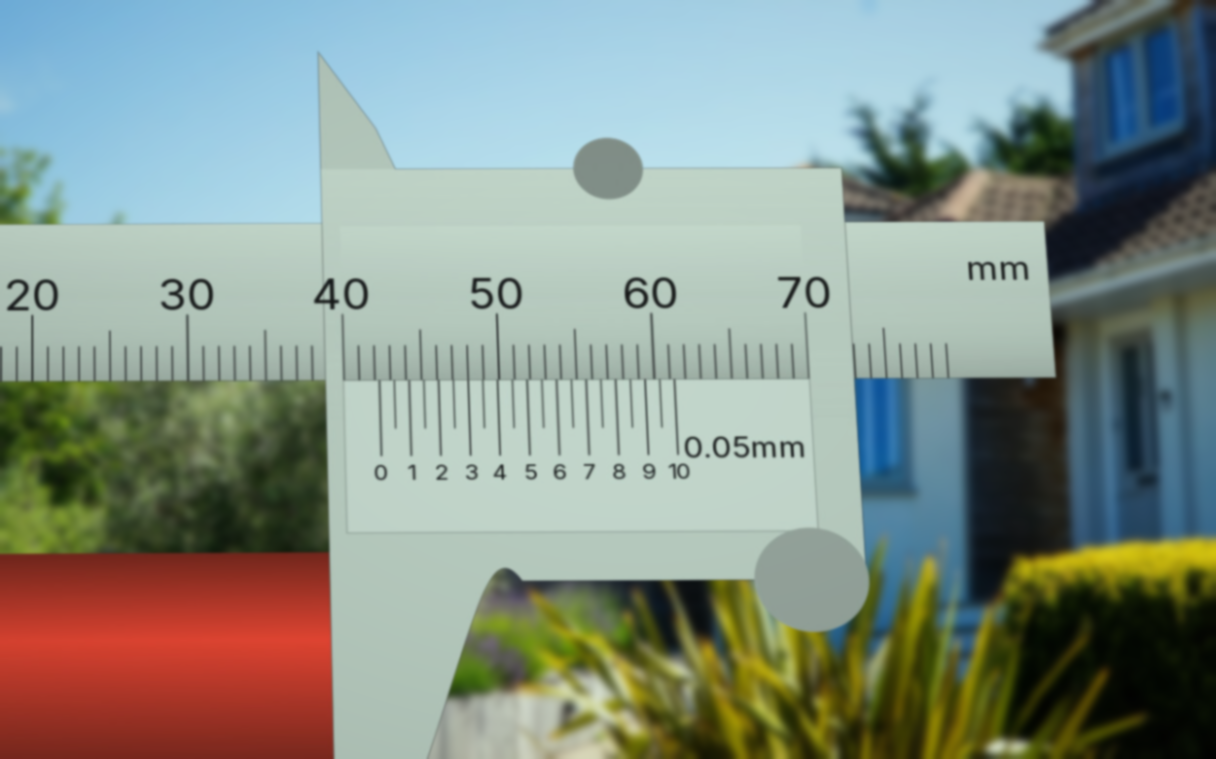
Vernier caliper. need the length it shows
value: 42.3 mm
